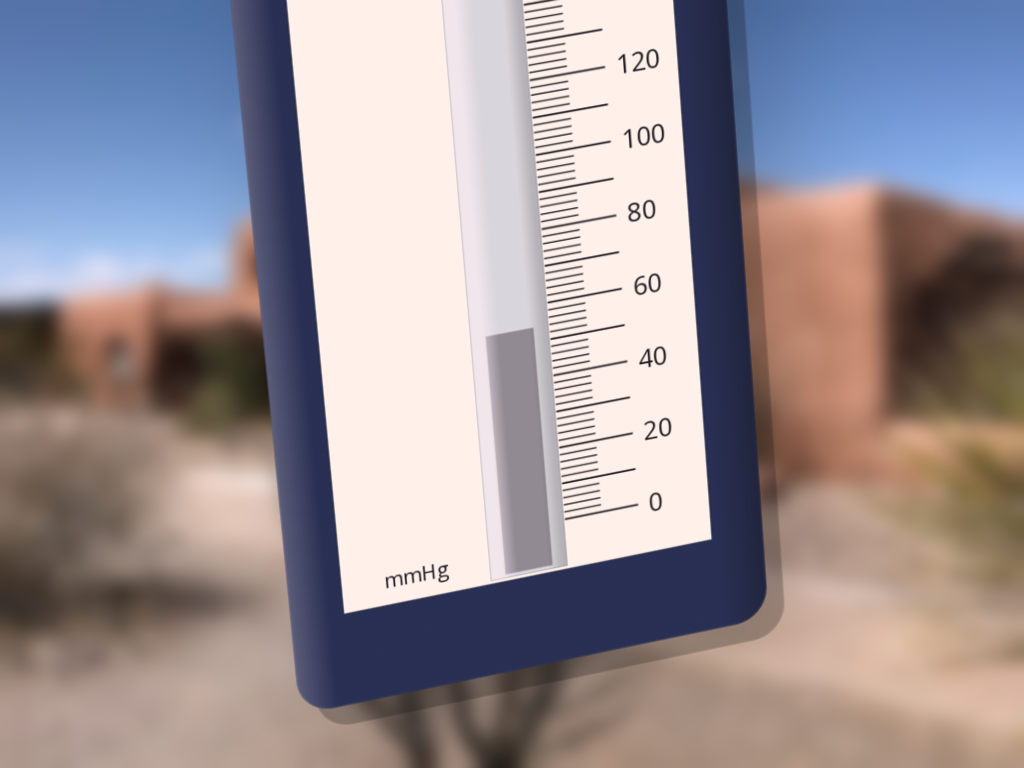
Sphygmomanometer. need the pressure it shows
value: 54 mmHg
